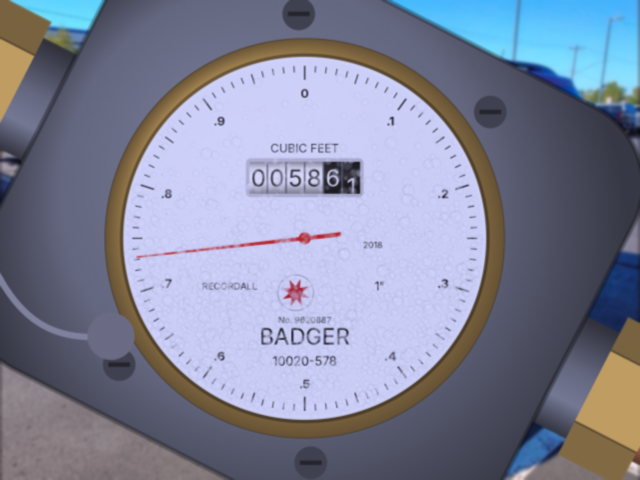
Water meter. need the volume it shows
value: 5860.73 ft³
